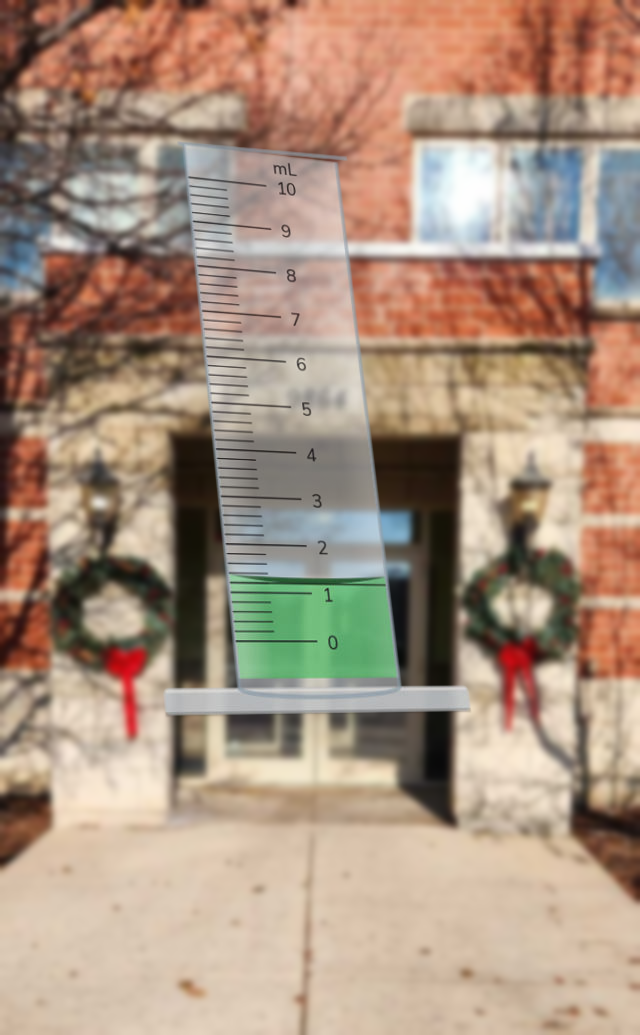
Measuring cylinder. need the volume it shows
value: 1.2 mL
